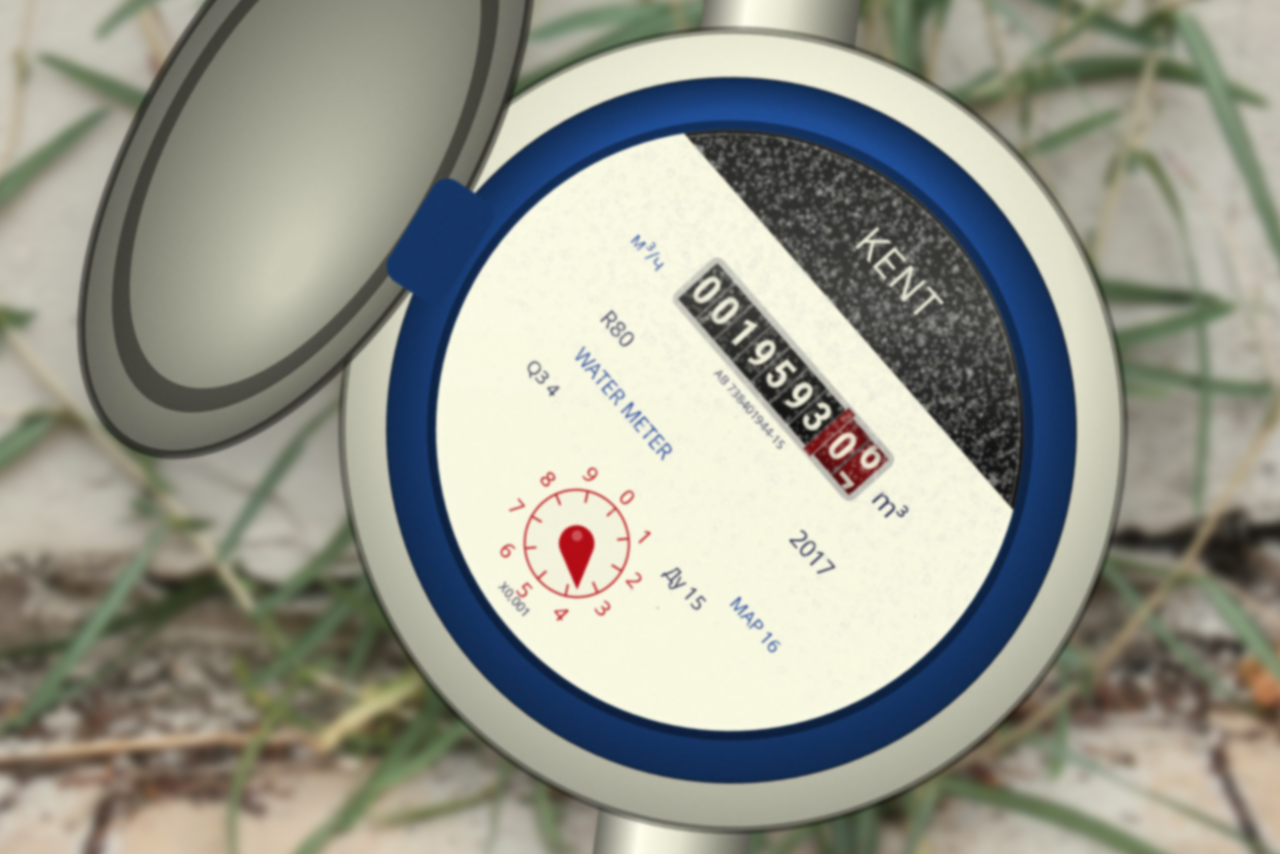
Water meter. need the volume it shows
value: 19593.063 m³
